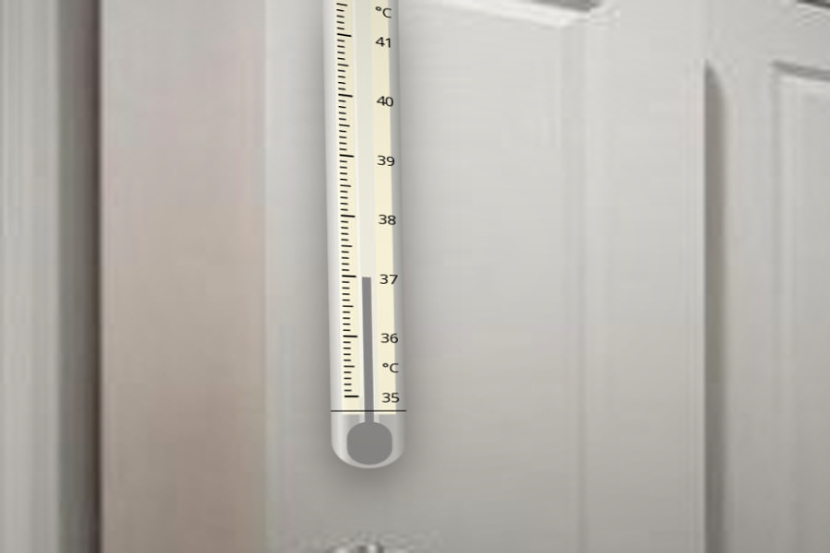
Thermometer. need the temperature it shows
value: 37 °C
